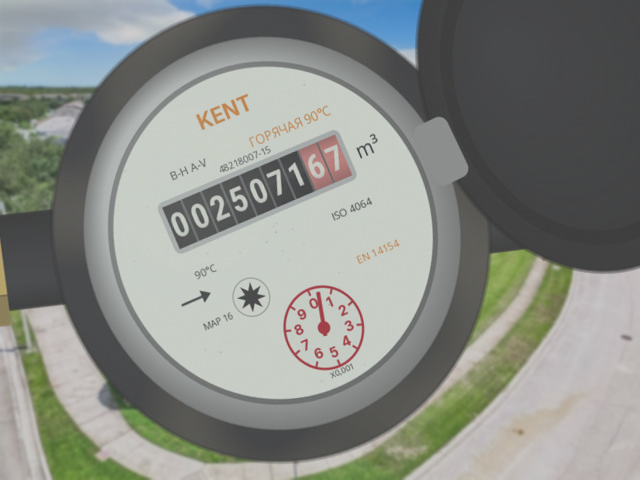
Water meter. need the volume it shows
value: 25071.670 m³
